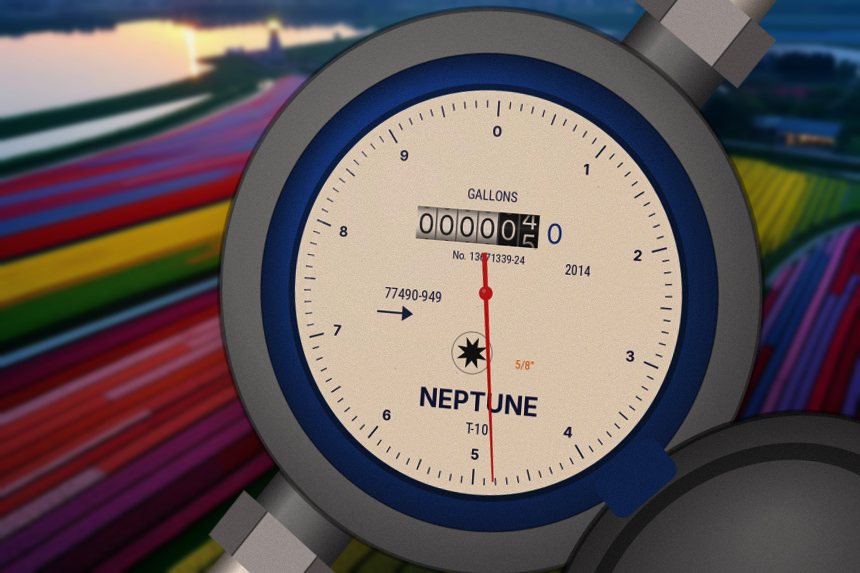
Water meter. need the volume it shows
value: 44.8 gal
